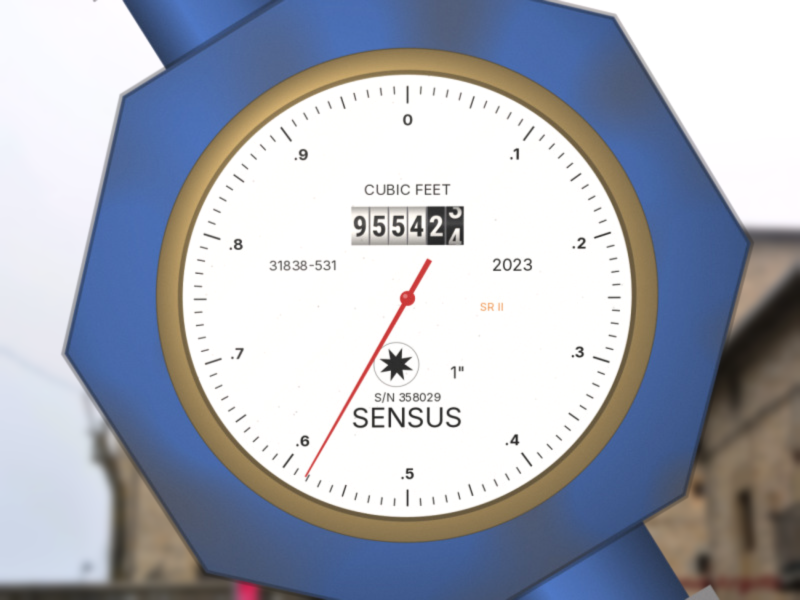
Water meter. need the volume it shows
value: 955423.58 ft³
